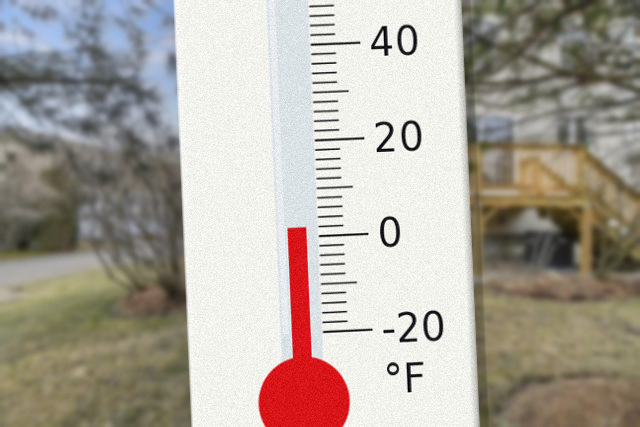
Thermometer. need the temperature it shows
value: 2 °F
